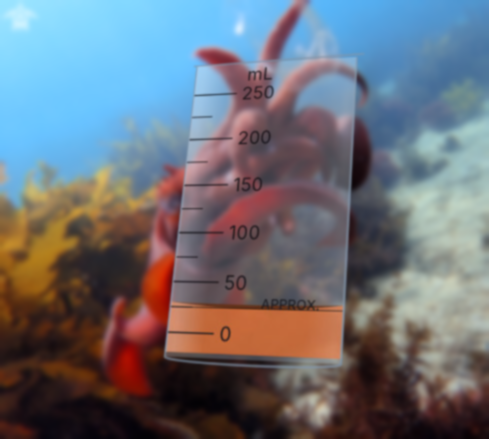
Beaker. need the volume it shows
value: 25 mL
